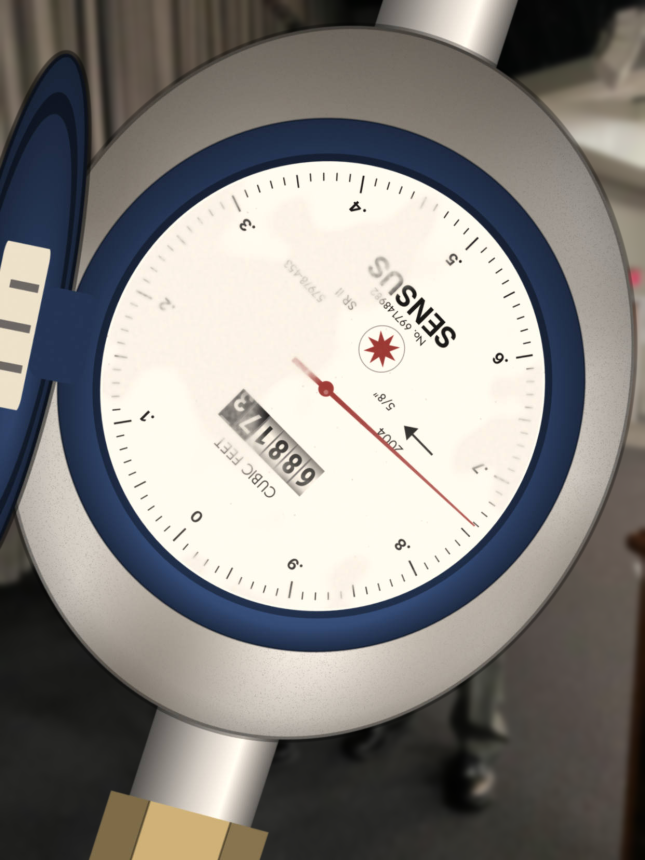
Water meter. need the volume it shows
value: 688172.74 ft³
